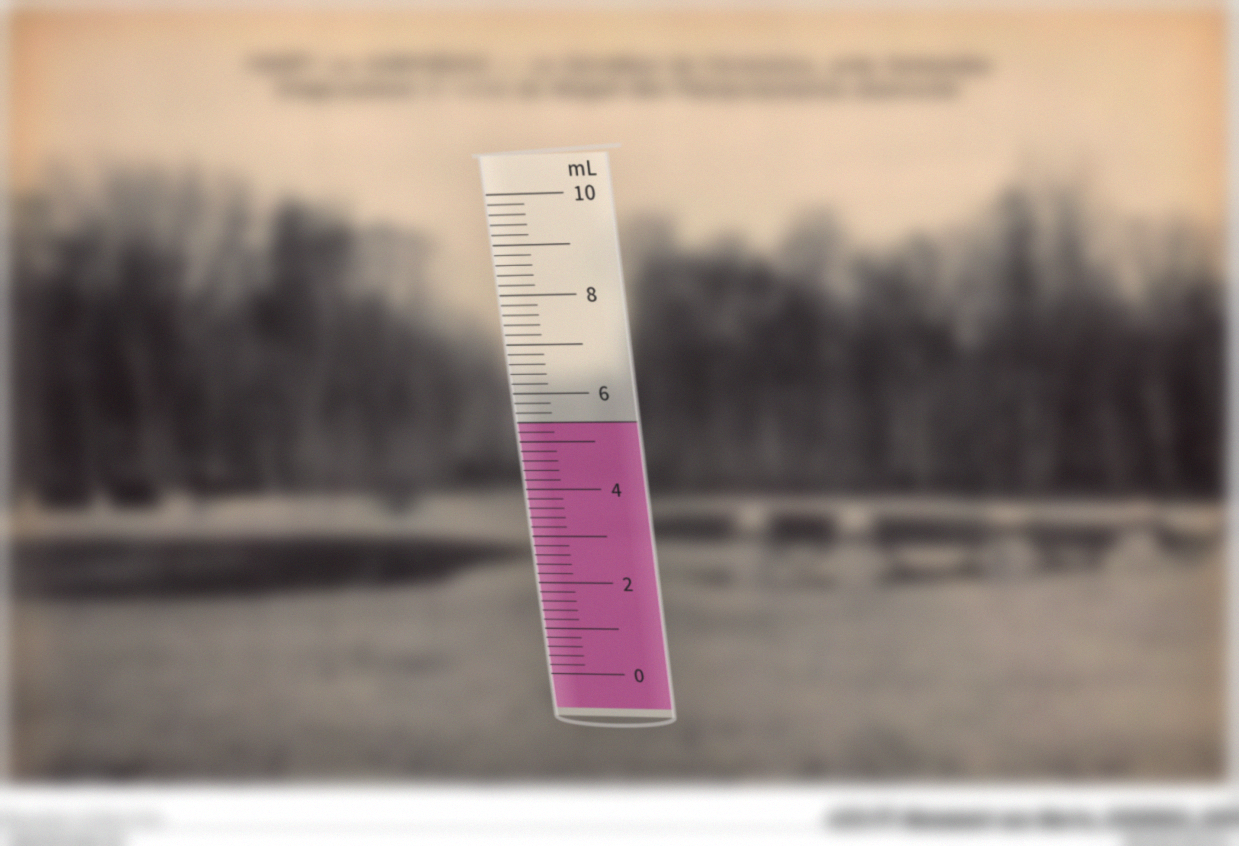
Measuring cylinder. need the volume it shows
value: 5.4 mL
